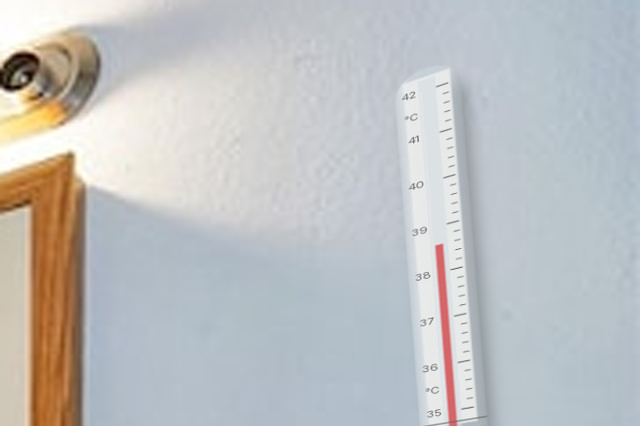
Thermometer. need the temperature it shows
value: 38.6 °C
